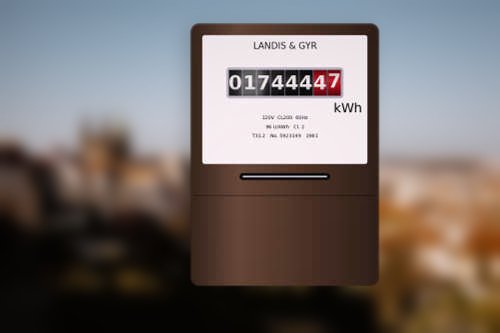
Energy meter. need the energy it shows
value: 17444.47 kWh
